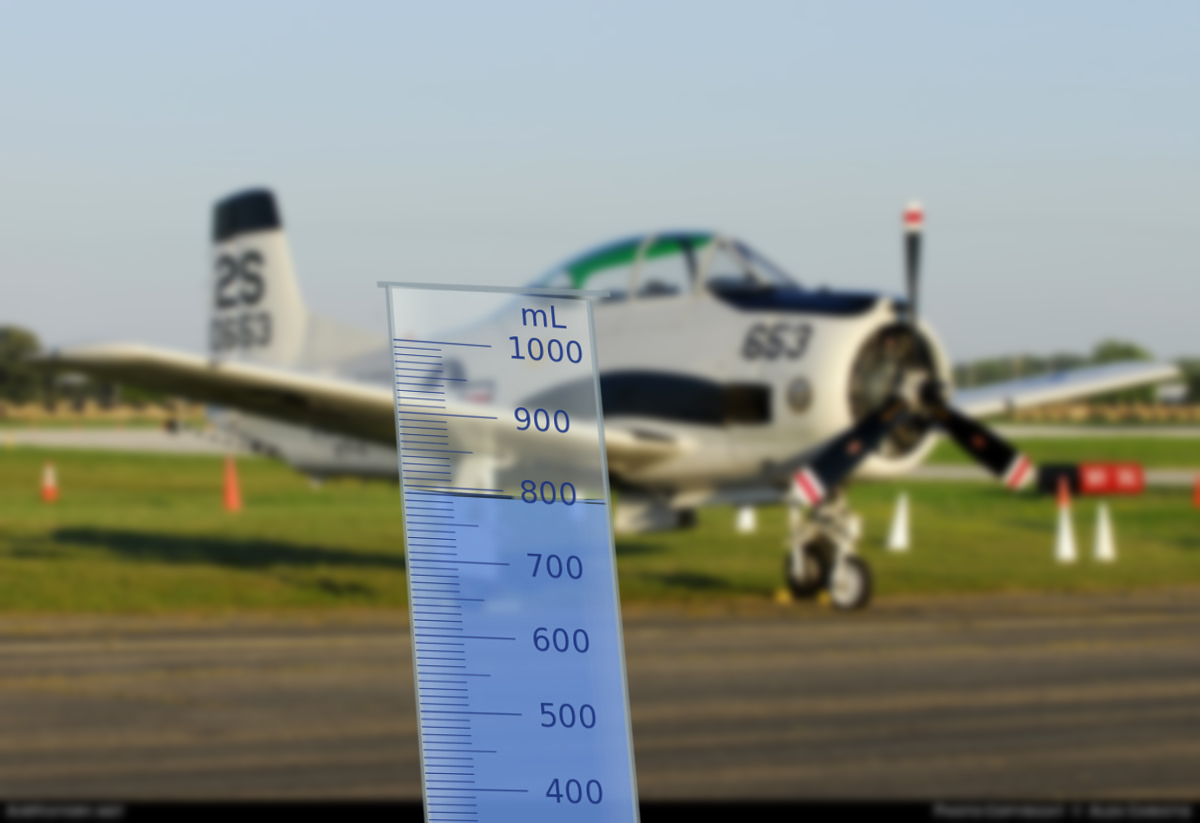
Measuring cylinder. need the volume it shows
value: 790 mL
